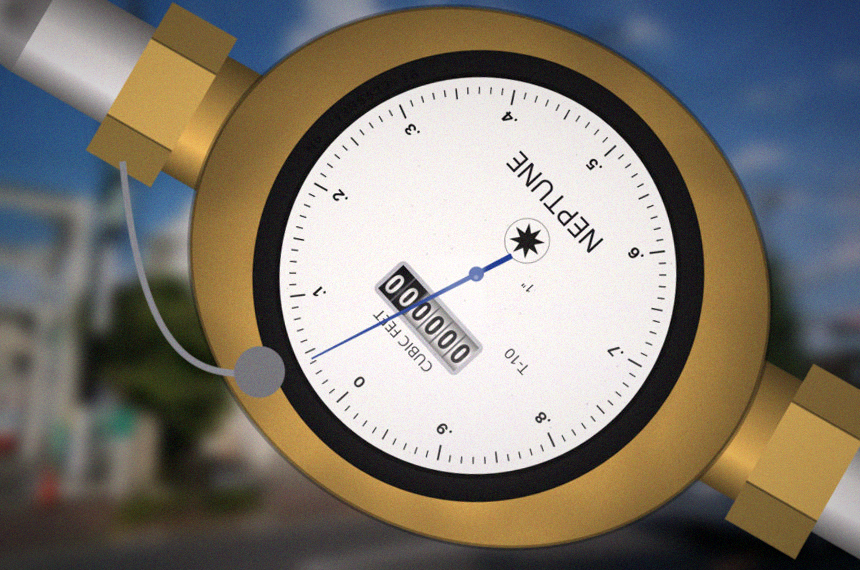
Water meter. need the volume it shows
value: 0.04 ft³
